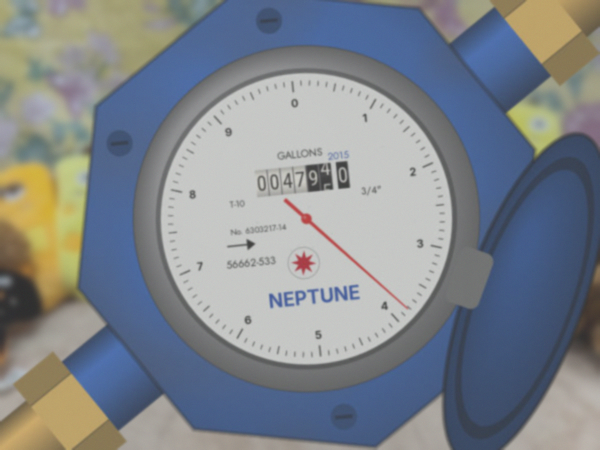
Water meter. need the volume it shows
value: 47943.8 gal
